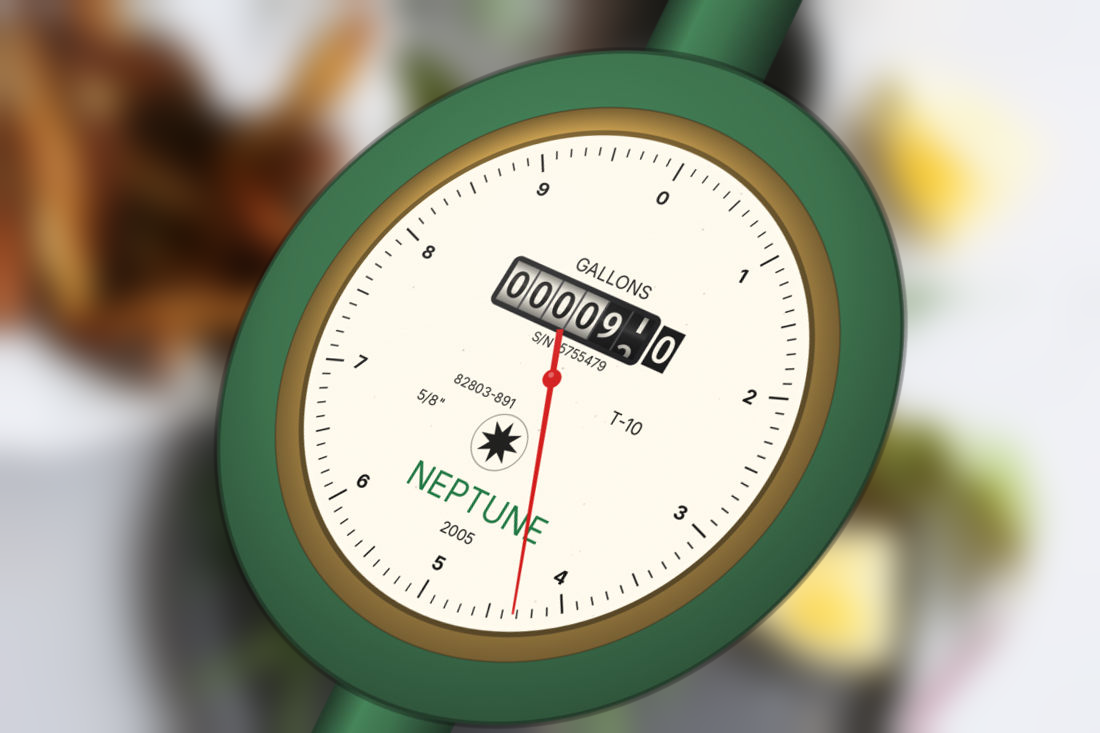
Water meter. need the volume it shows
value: 914.3 gal
